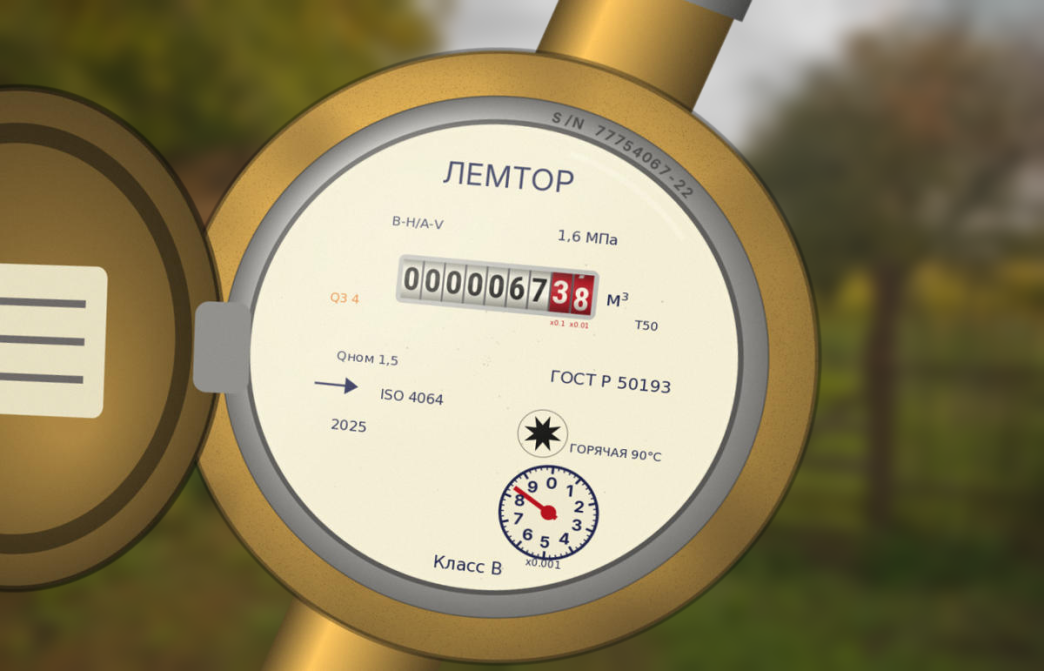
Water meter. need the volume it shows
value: 67.378 m³
